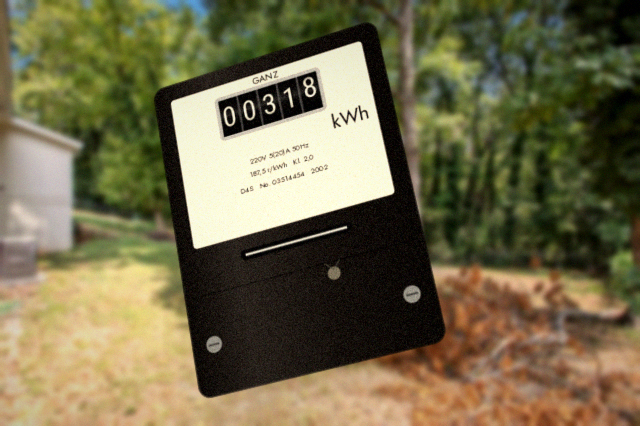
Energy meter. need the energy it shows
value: 318 kWh
